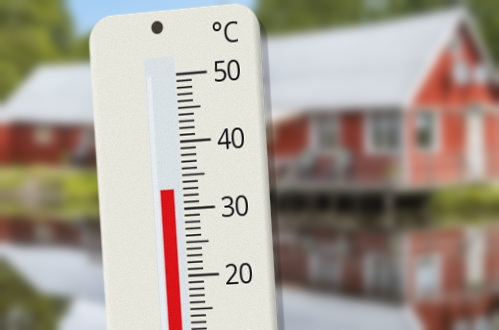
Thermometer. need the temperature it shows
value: 33 °C
